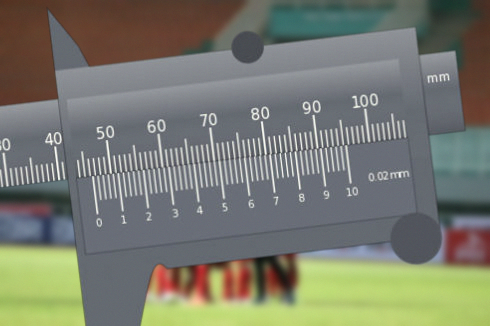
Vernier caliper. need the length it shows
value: 46.5 mm
